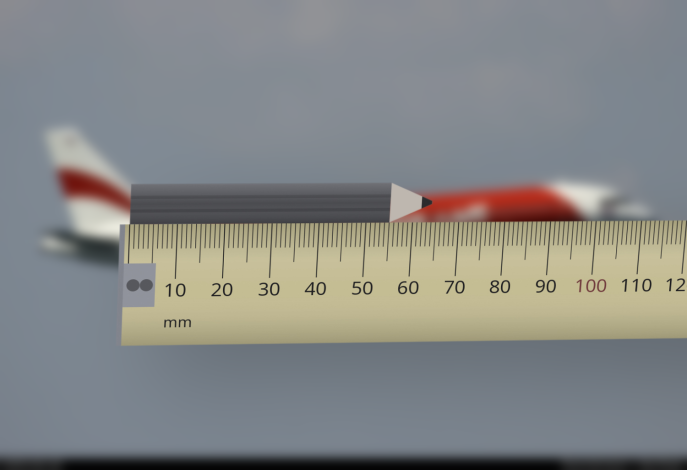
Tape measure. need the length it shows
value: 64 mm
